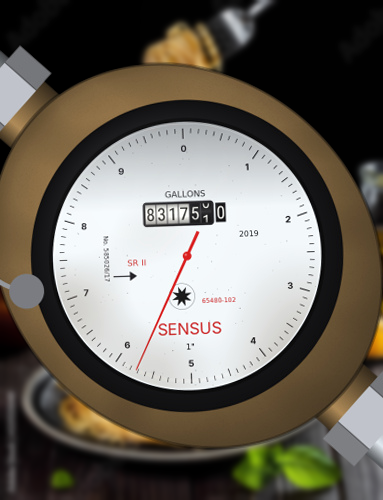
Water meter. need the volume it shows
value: 8317505.7 gal
